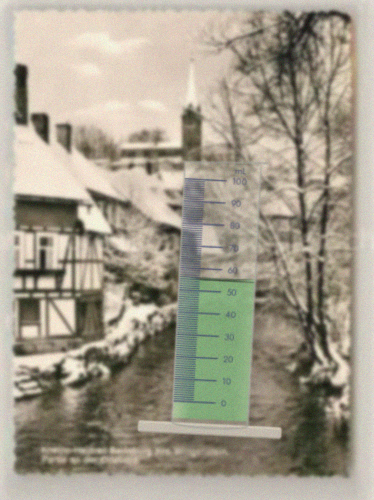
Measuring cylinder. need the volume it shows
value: 55 mL
